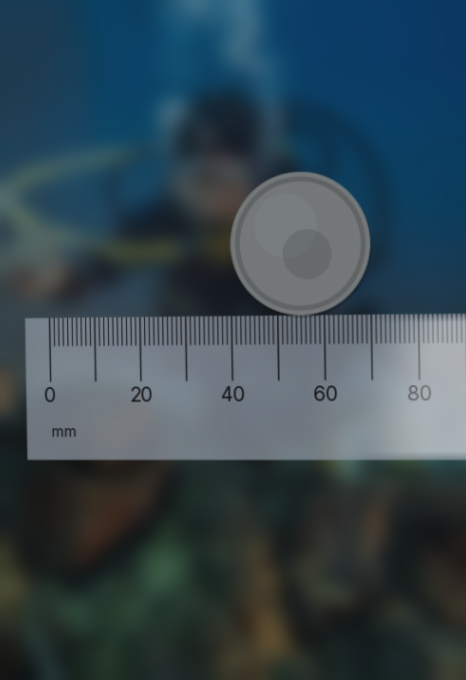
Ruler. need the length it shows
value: 30 mm
